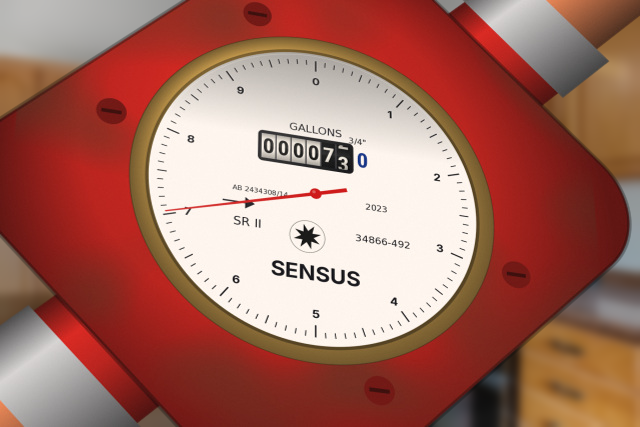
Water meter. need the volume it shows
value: 727.0 gal
